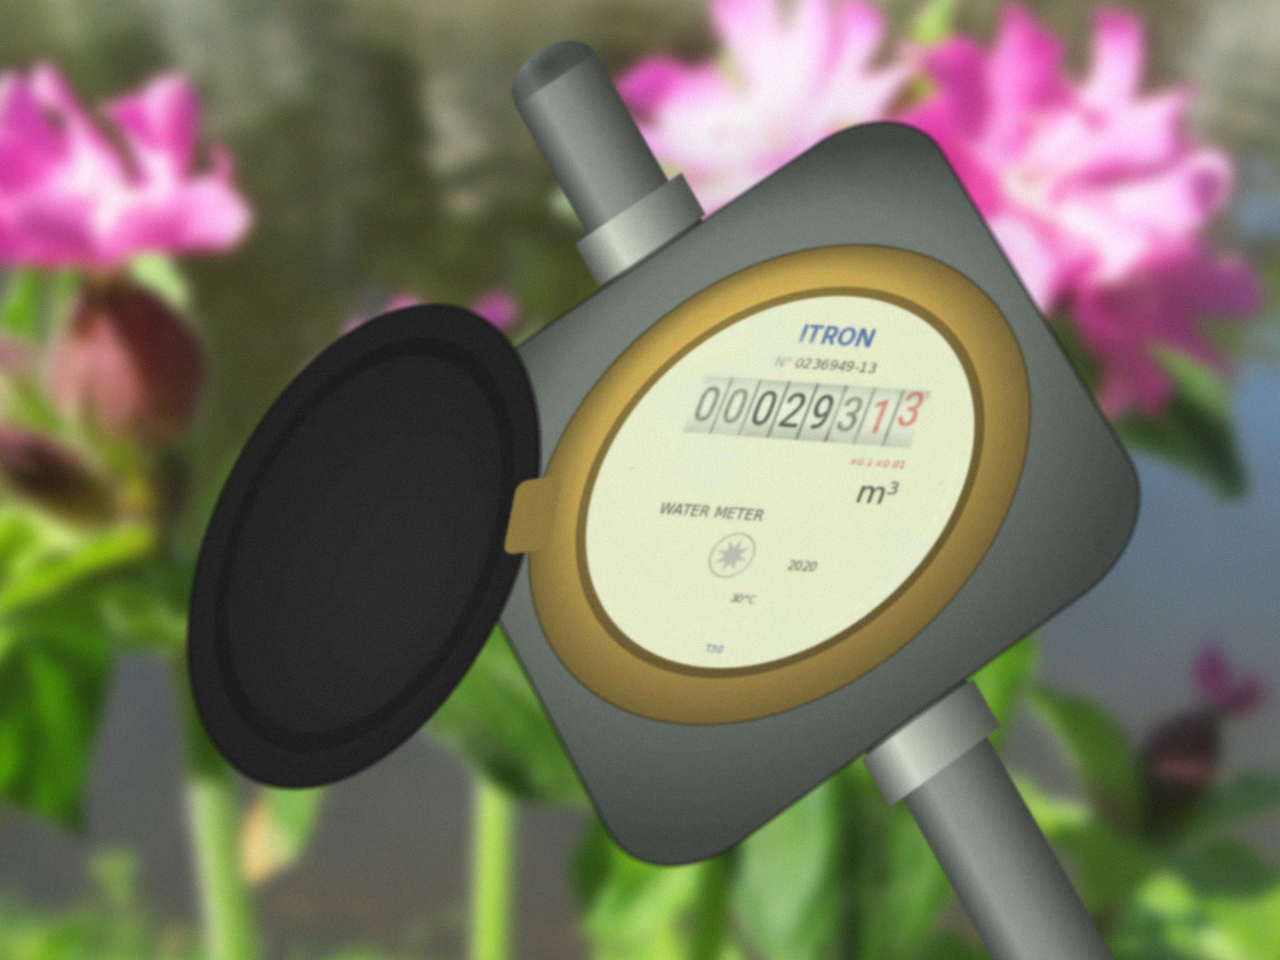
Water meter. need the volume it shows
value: 293.13 m³
